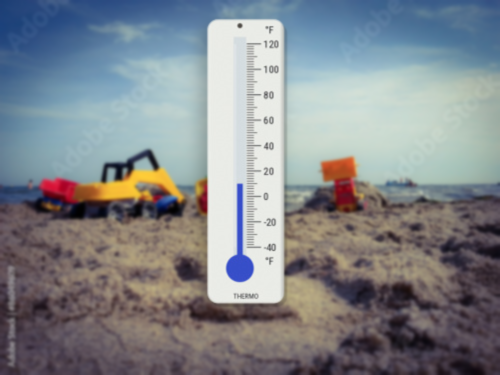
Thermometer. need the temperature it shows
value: 10 °F
